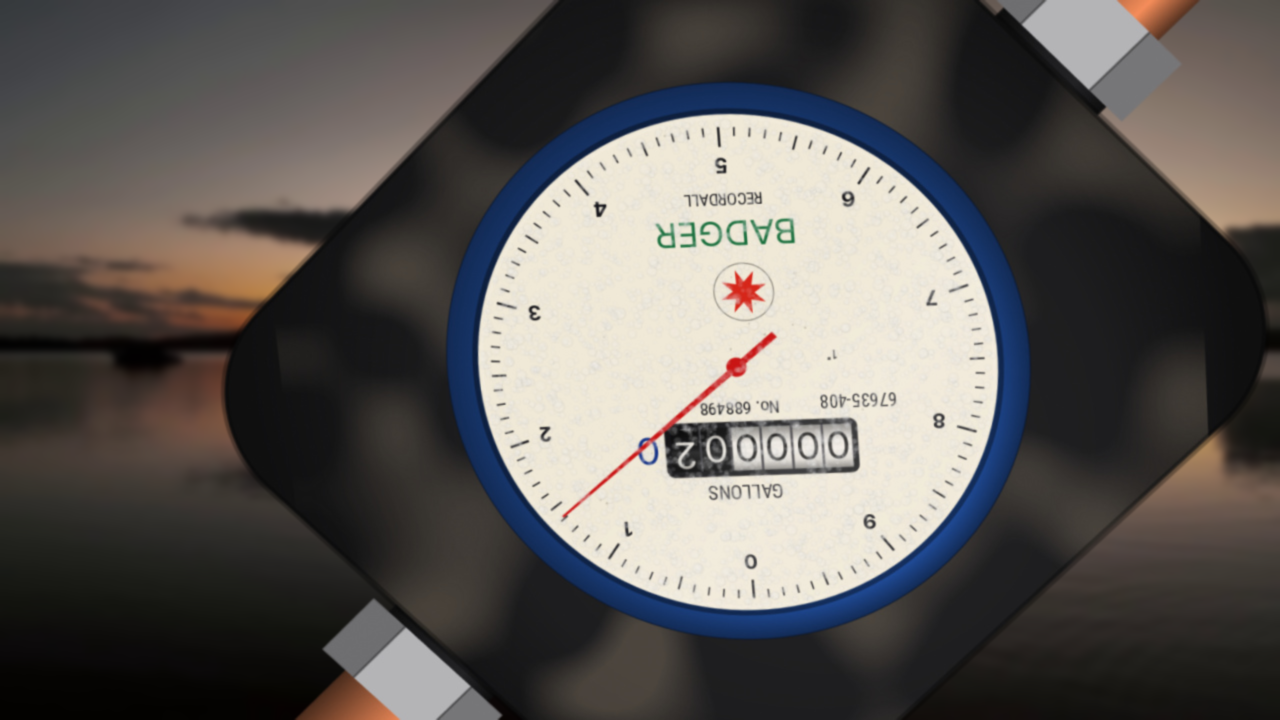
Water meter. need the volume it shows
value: 21.4 gal
